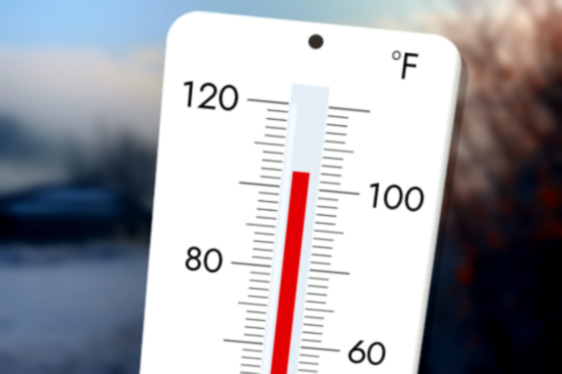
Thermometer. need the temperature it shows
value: 104 °F
